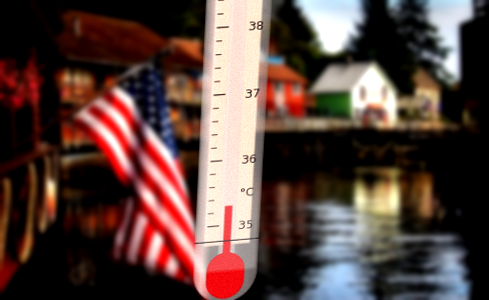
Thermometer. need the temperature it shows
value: 35.3 °C
